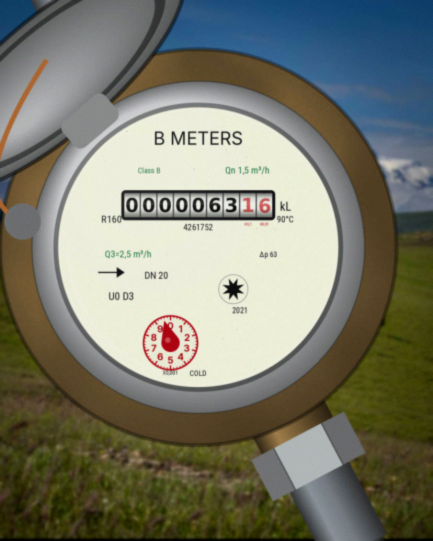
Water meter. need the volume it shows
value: 63.159 kL
